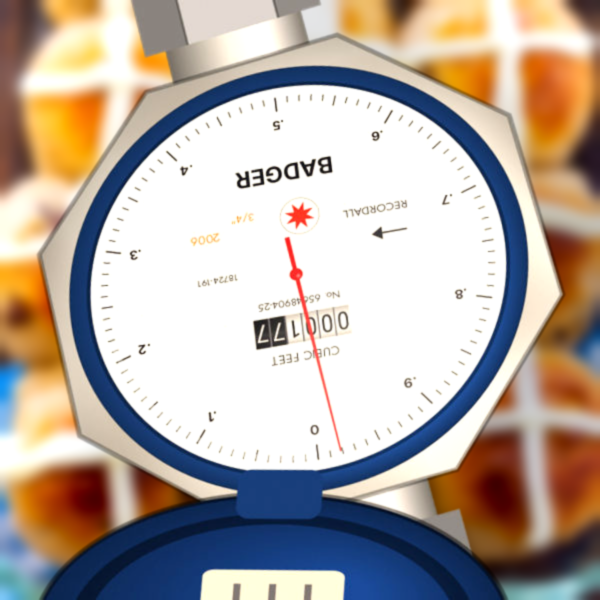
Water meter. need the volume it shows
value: 176.98 ft³
